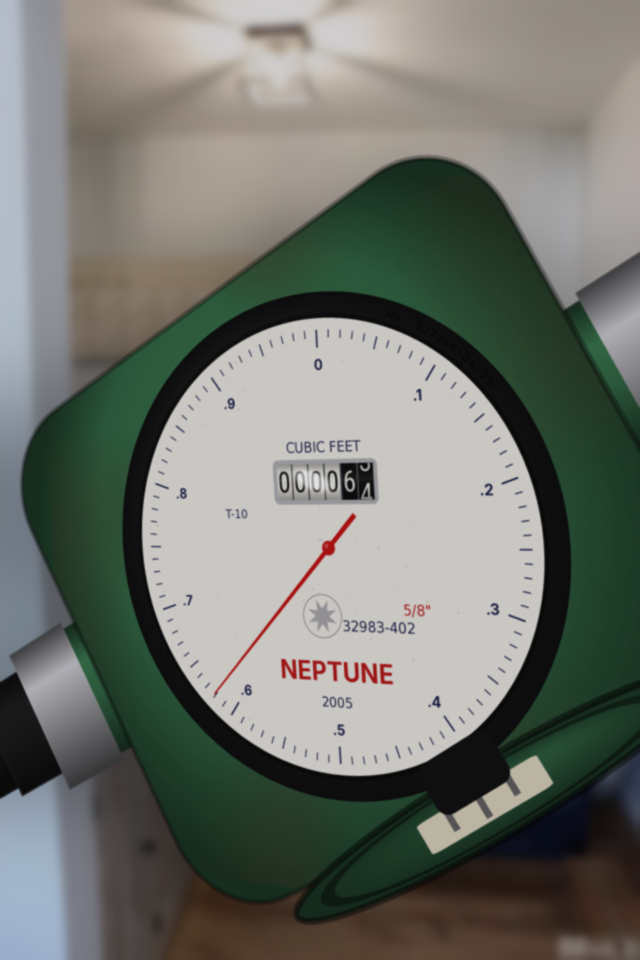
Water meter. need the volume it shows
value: 63.62 ft³
